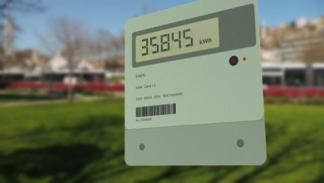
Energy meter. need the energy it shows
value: 35845 kWh
